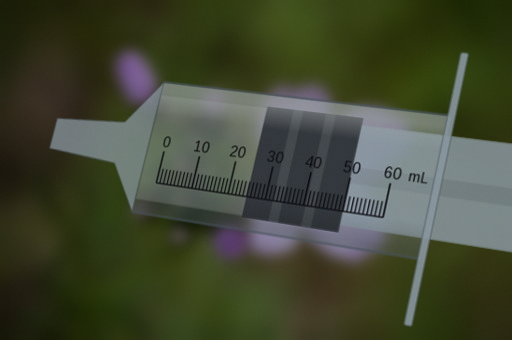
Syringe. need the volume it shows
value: 25 mL
